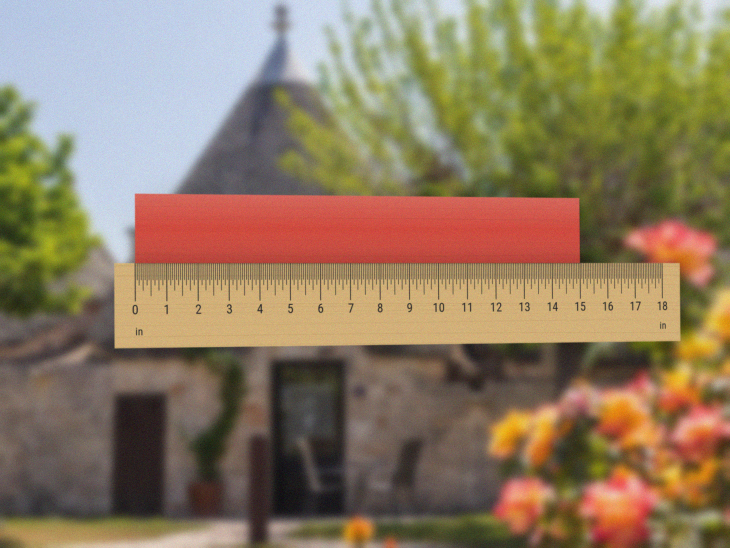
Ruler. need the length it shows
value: 15 in
